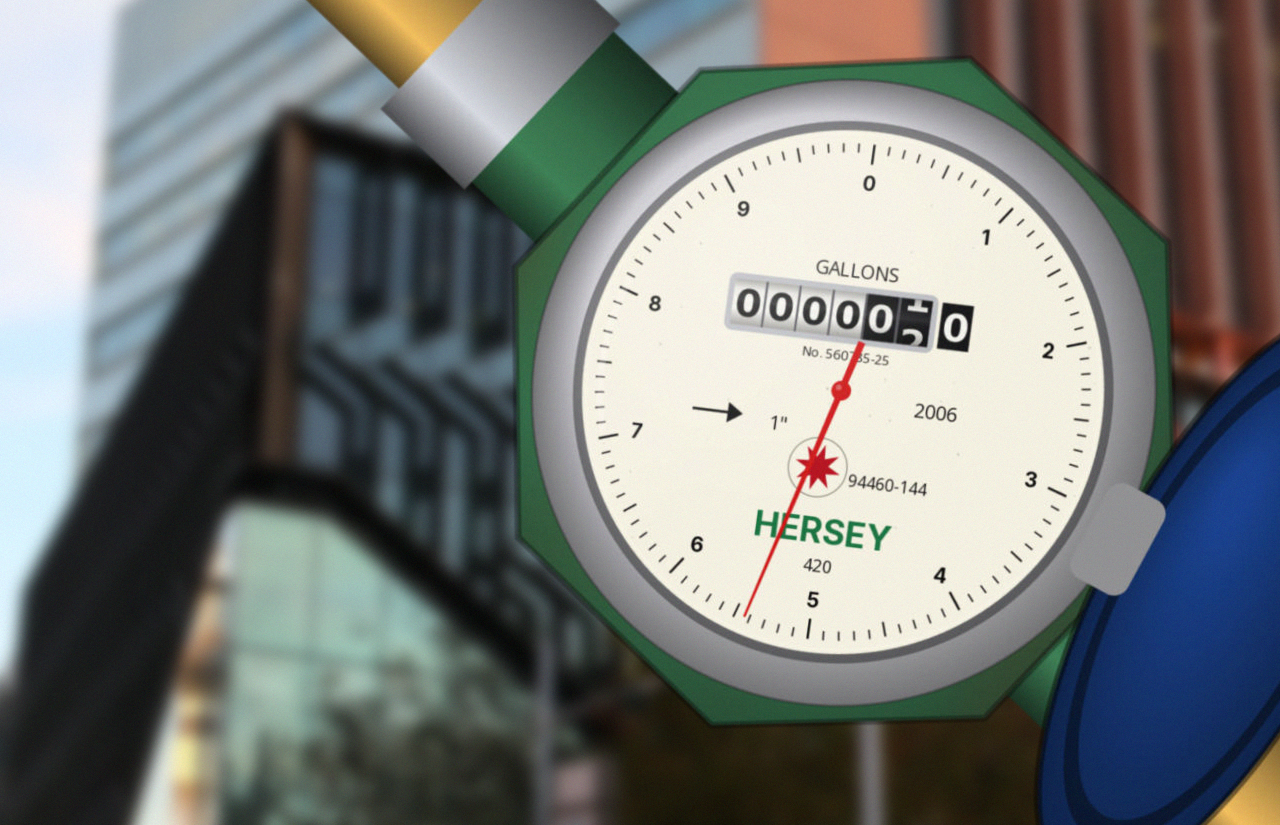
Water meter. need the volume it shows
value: 15.4 gal
